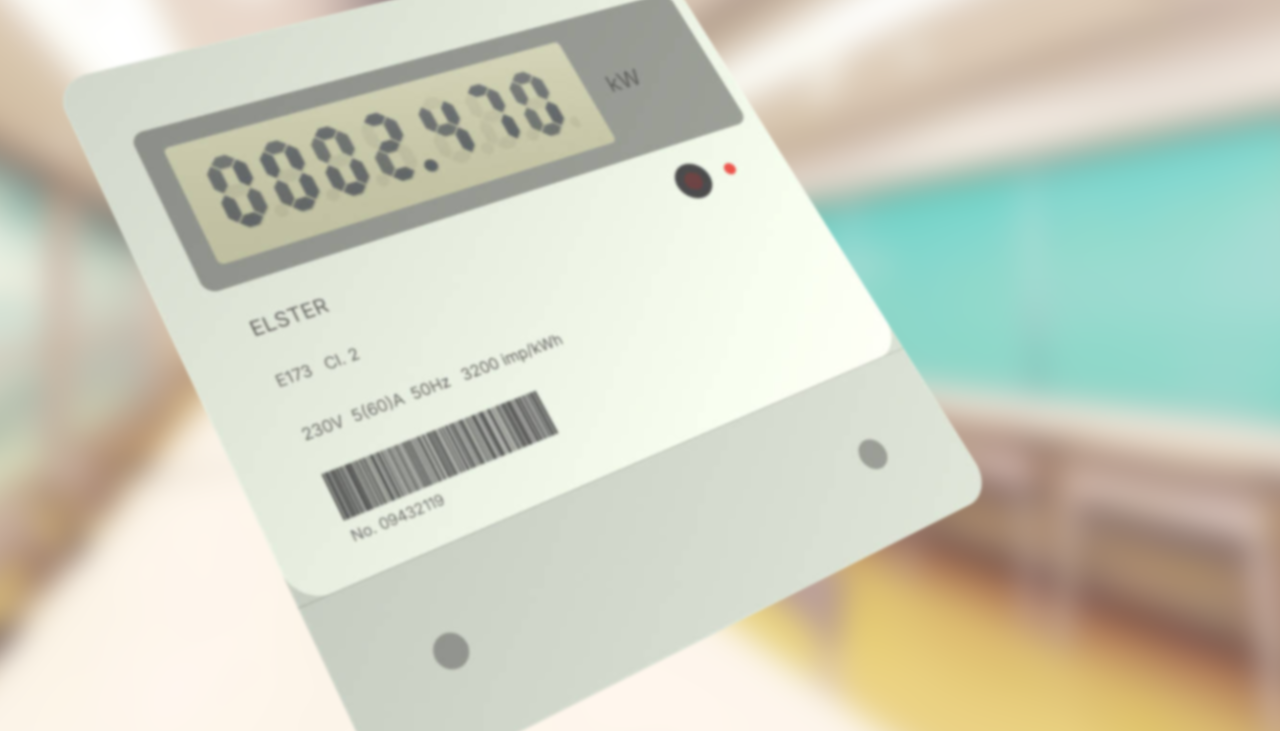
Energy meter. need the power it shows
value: 2.470 kW
